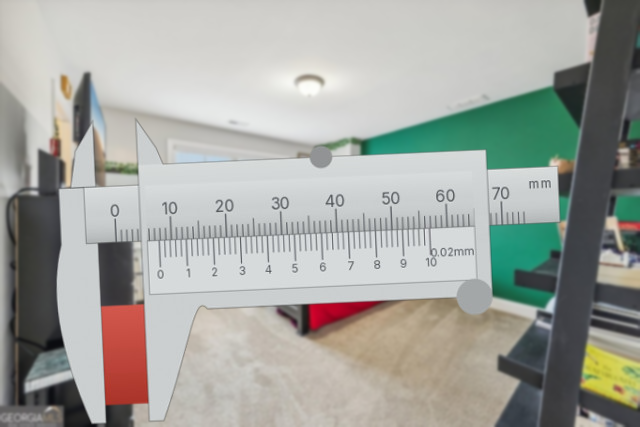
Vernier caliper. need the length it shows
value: 7.8 mm
